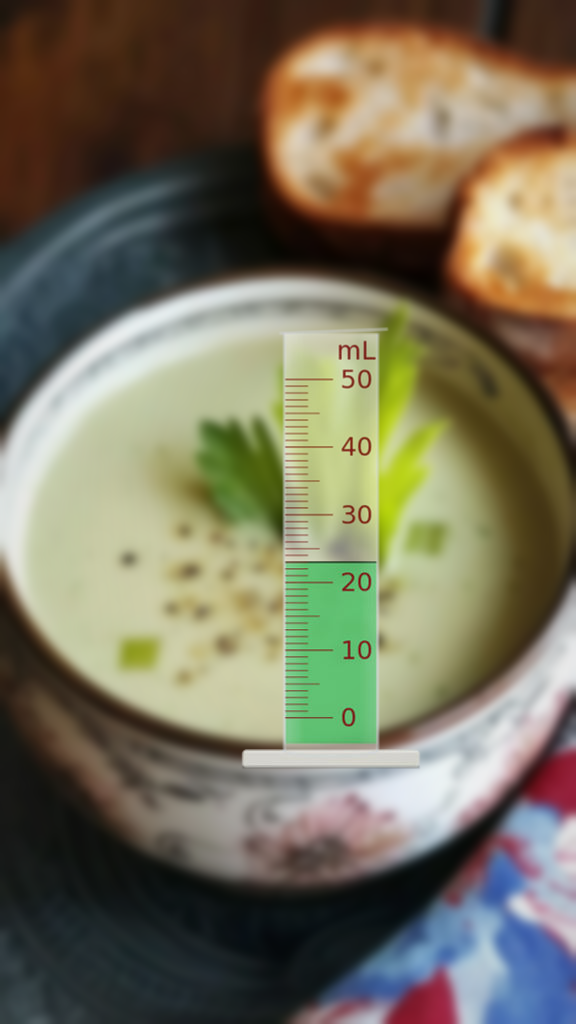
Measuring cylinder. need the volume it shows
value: 23 mL
